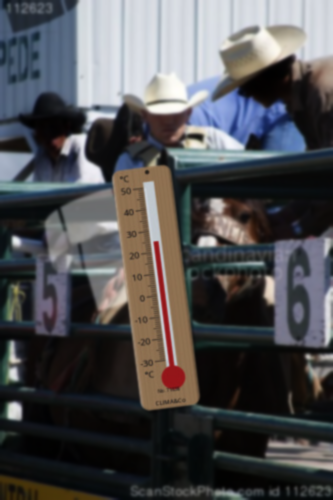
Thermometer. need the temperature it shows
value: 25 °C
